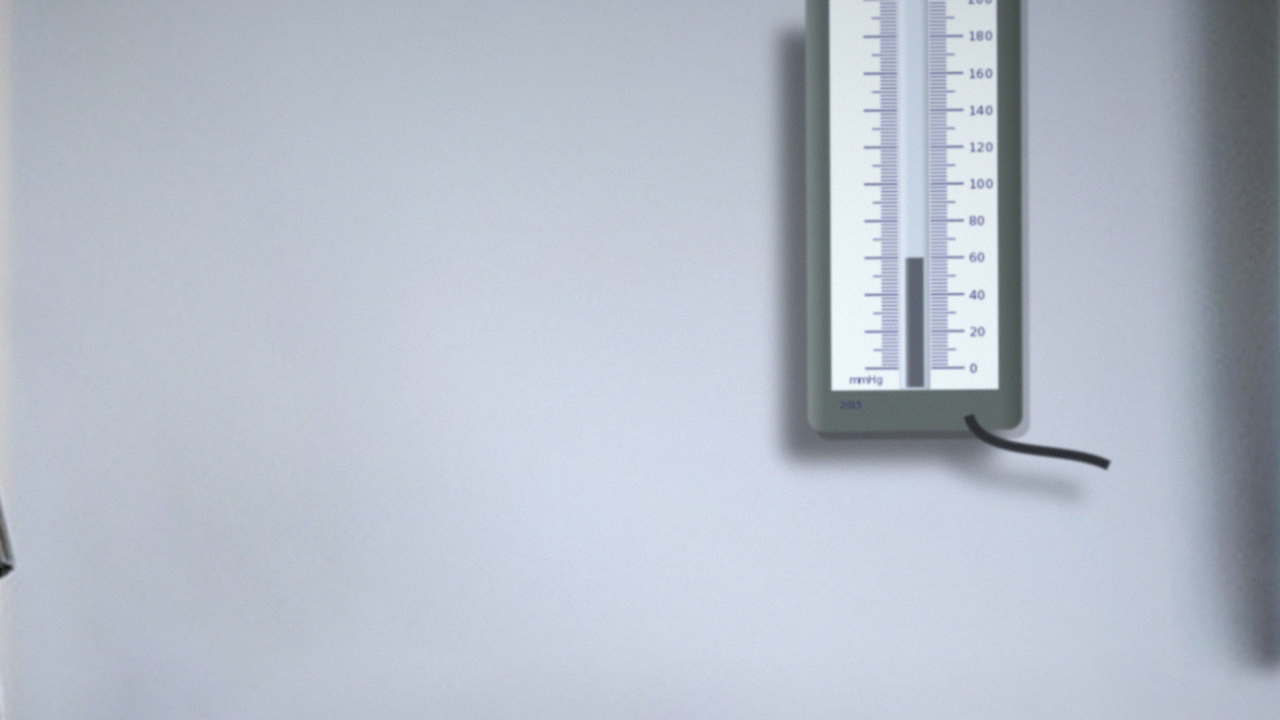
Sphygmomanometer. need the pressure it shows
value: 60 mmHg
